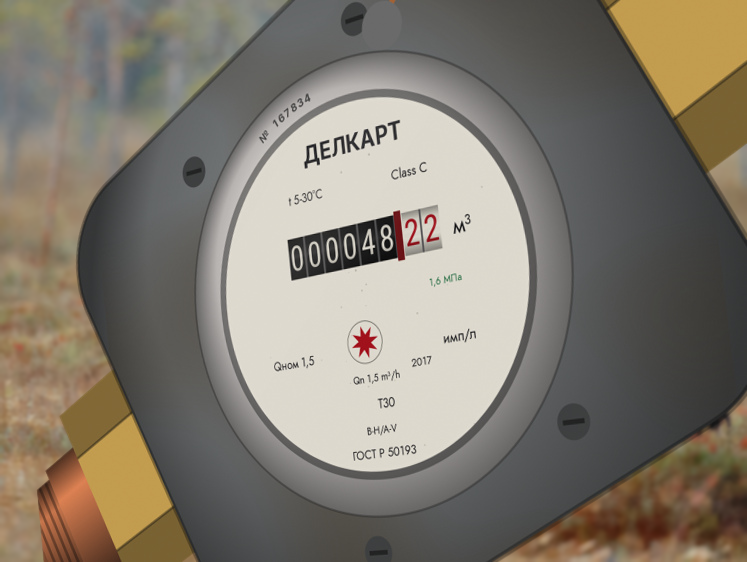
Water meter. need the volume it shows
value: 48.22 m³
